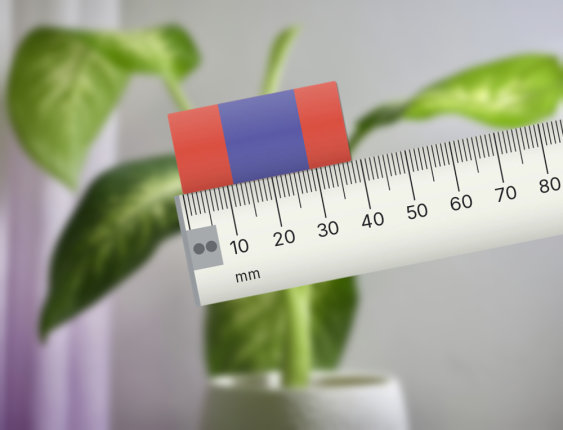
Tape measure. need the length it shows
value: 38 mm
